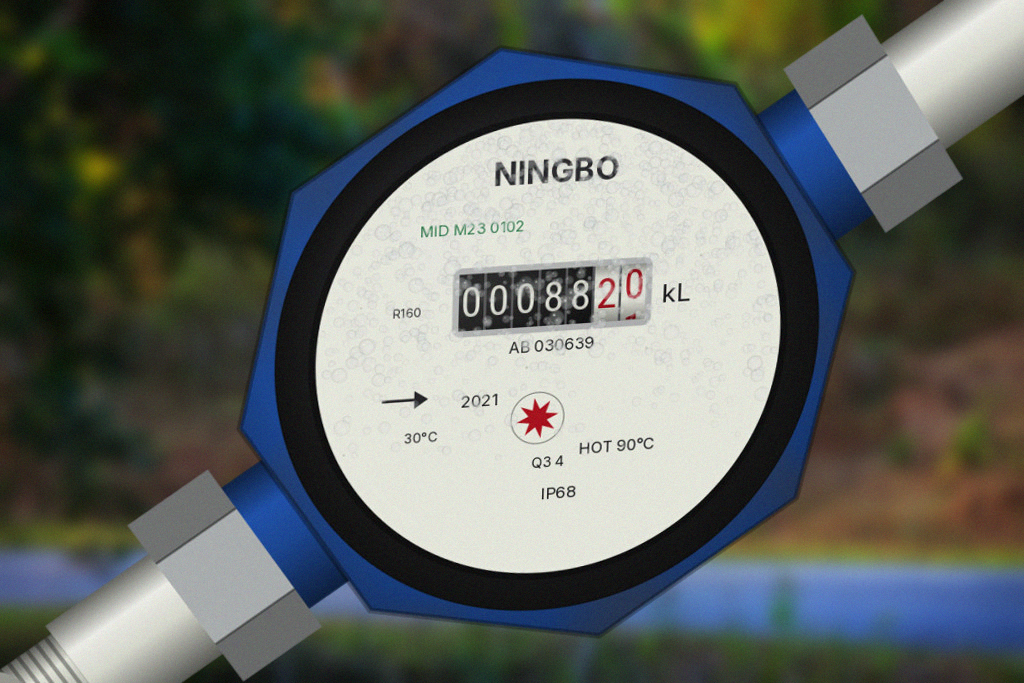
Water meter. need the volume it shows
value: 88.20 kL
